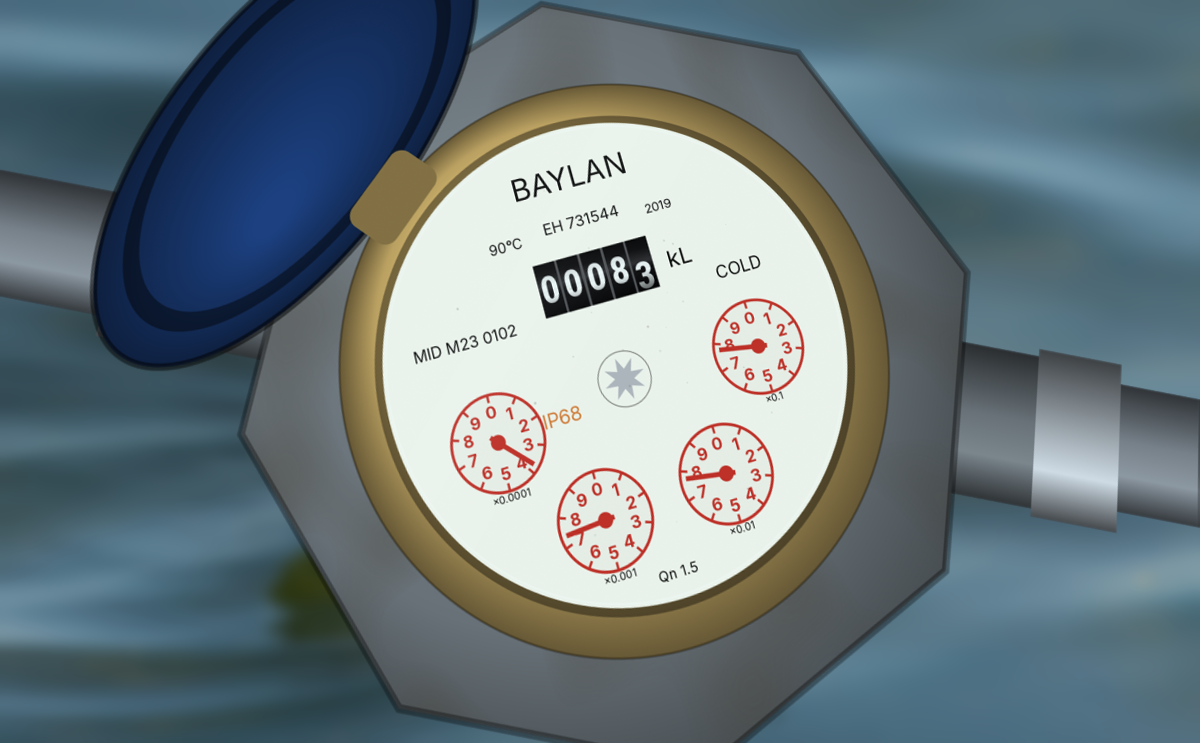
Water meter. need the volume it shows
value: 82.7773 kL
